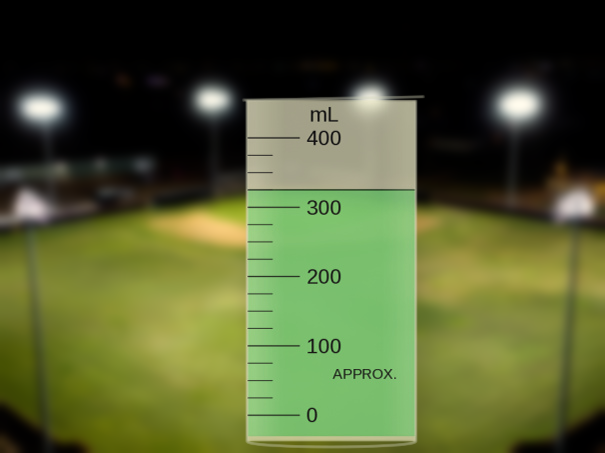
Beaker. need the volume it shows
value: 325 mL
